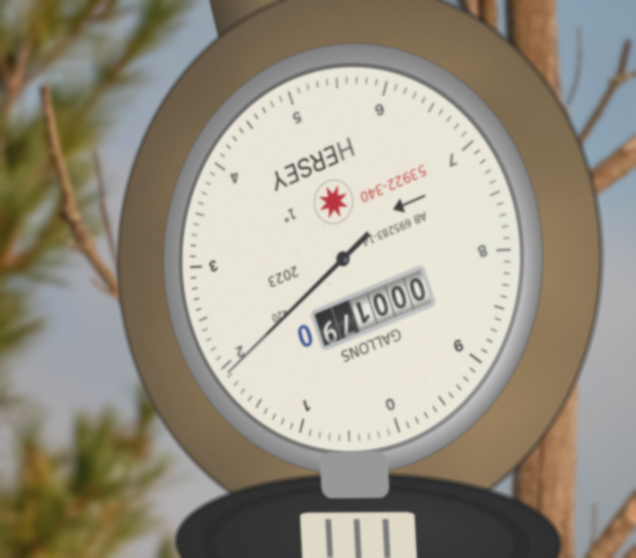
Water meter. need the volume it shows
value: 1791.9 gal
